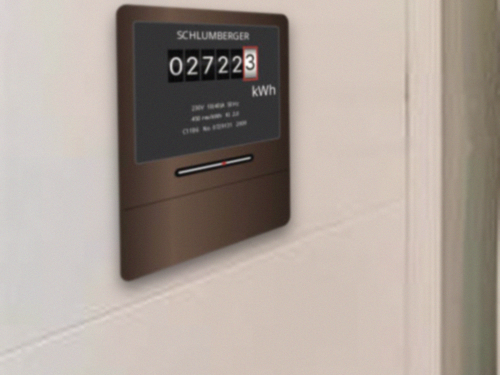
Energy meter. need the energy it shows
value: 2722.3 kWh
